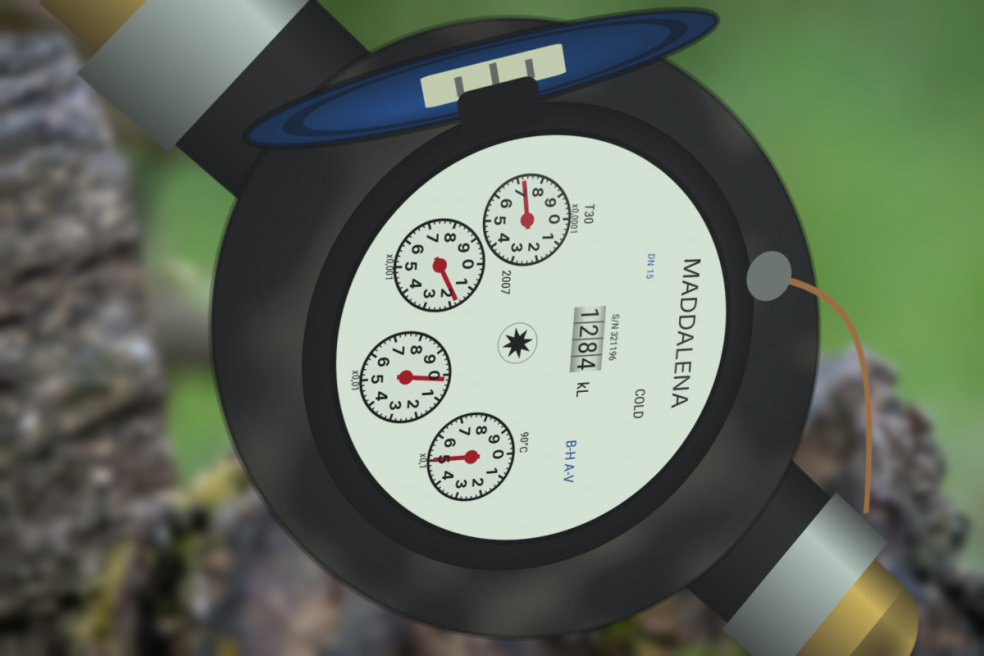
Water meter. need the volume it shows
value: 1284.5017 kL
